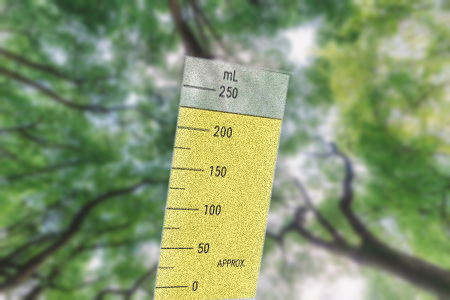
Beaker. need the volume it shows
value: 225 mL
